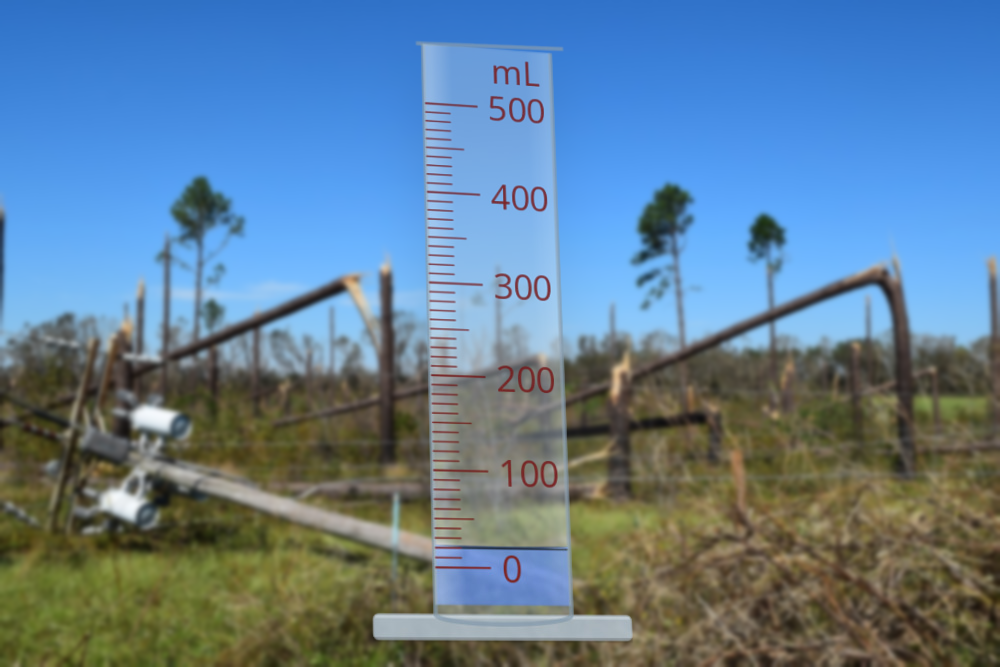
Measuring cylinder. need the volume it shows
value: 20 mL
